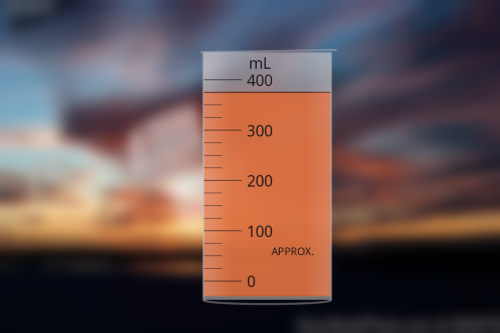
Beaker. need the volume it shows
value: 375 mL
